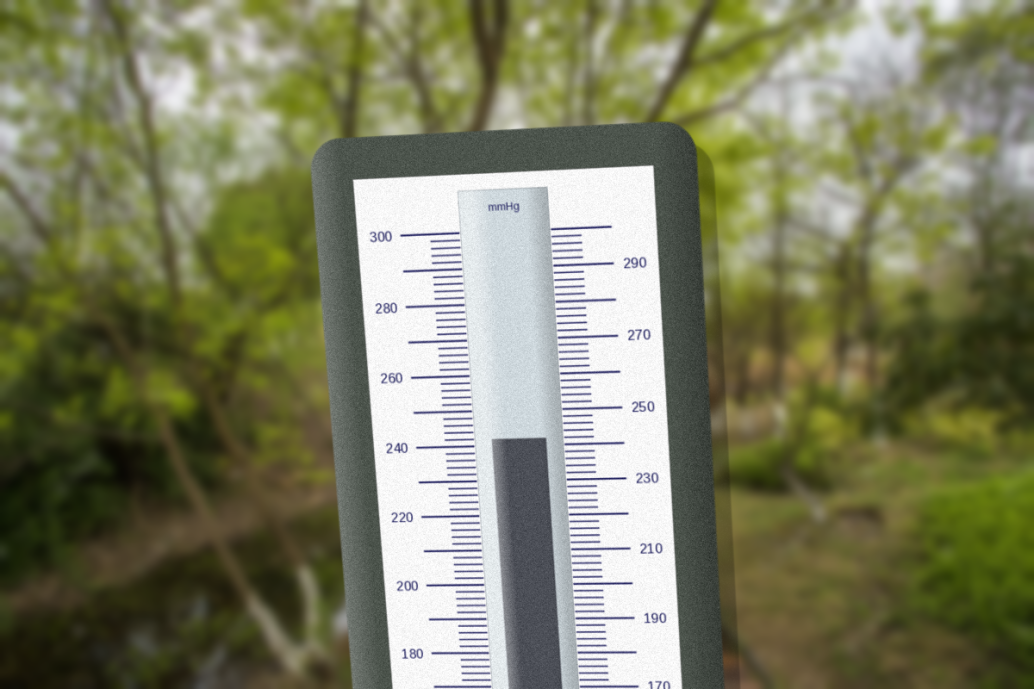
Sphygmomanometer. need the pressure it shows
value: 242 mmHg
